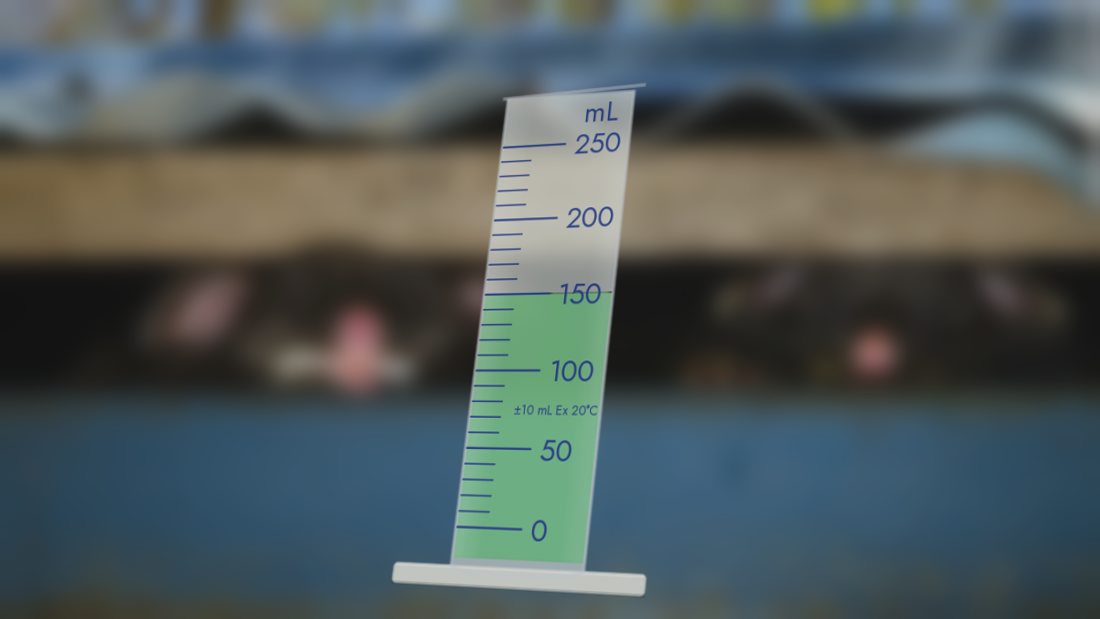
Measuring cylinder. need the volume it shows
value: 150 mL
